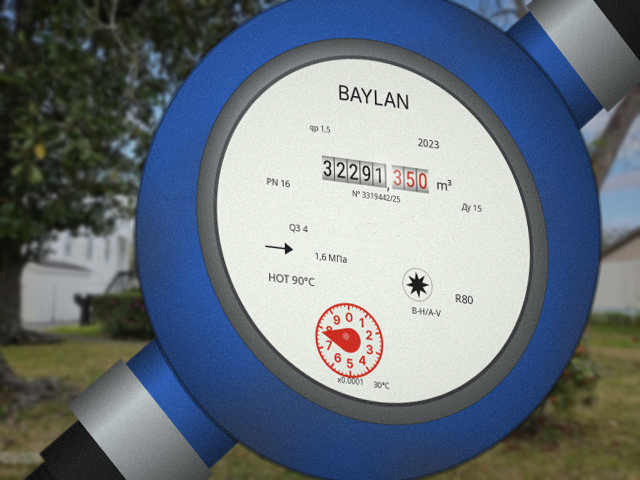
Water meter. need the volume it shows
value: 32291.3507 m³
